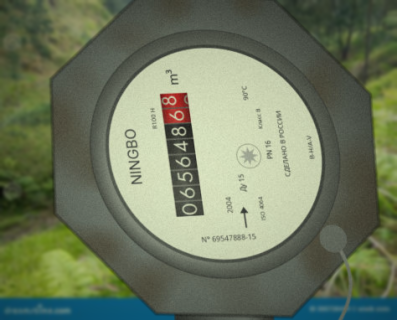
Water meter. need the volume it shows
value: 65648.68 m³
